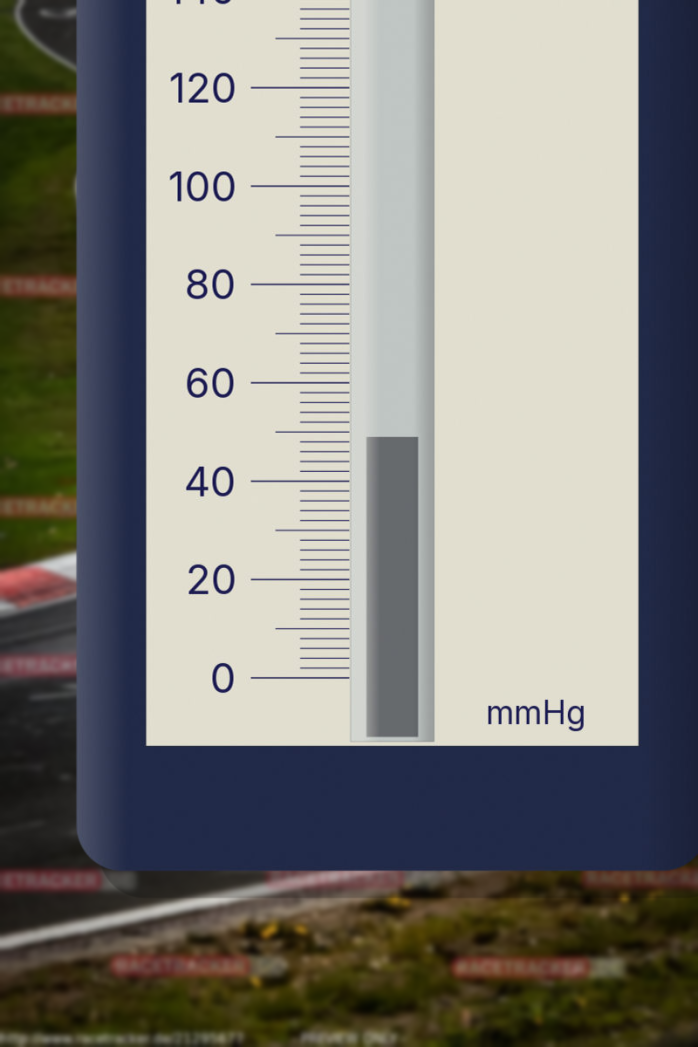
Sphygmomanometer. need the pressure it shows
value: 49 mmHg
